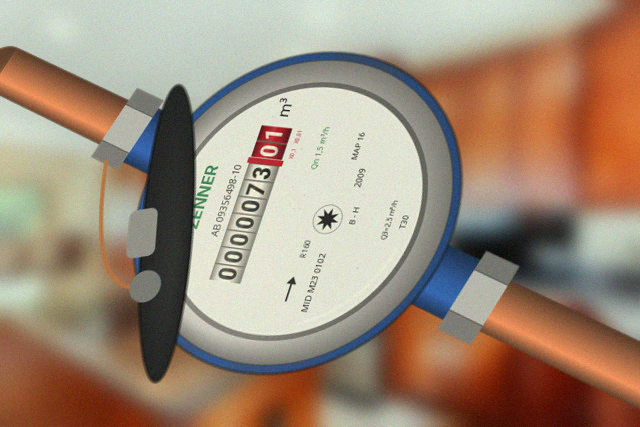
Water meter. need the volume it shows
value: 73.01 m³
